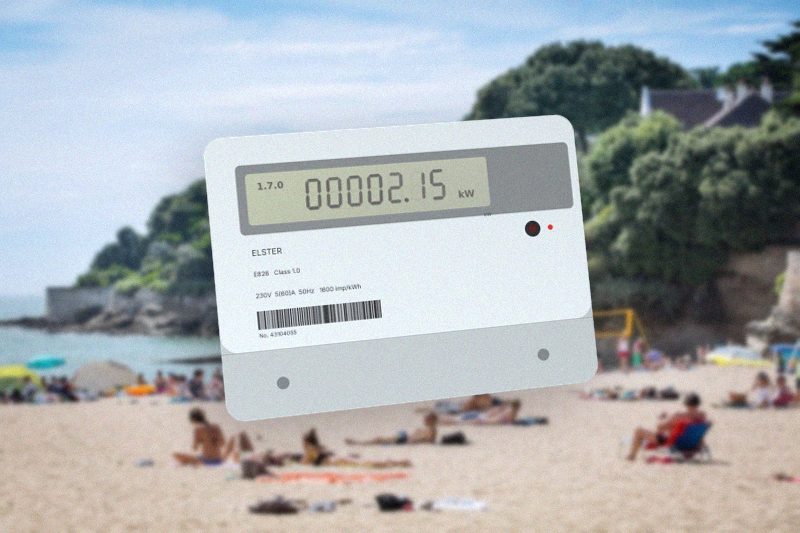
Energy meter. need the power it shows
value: 2.15 kW
